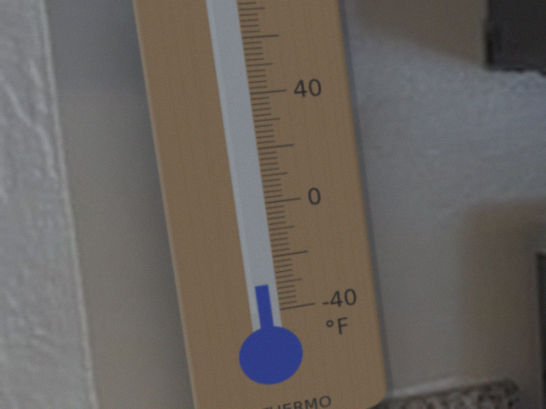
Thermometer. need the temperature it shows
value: -30 °F
